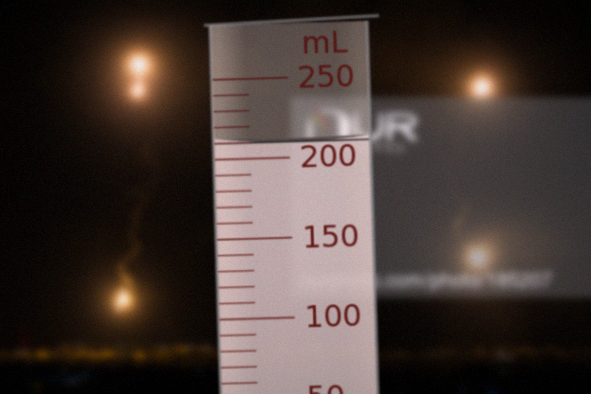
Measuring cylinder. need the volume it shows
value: 210 mL
